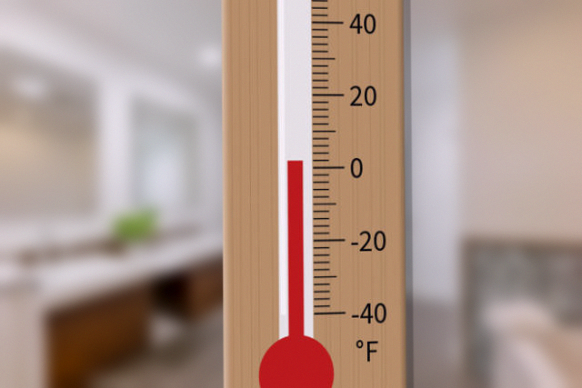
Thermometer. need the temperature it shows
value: 2 °F
